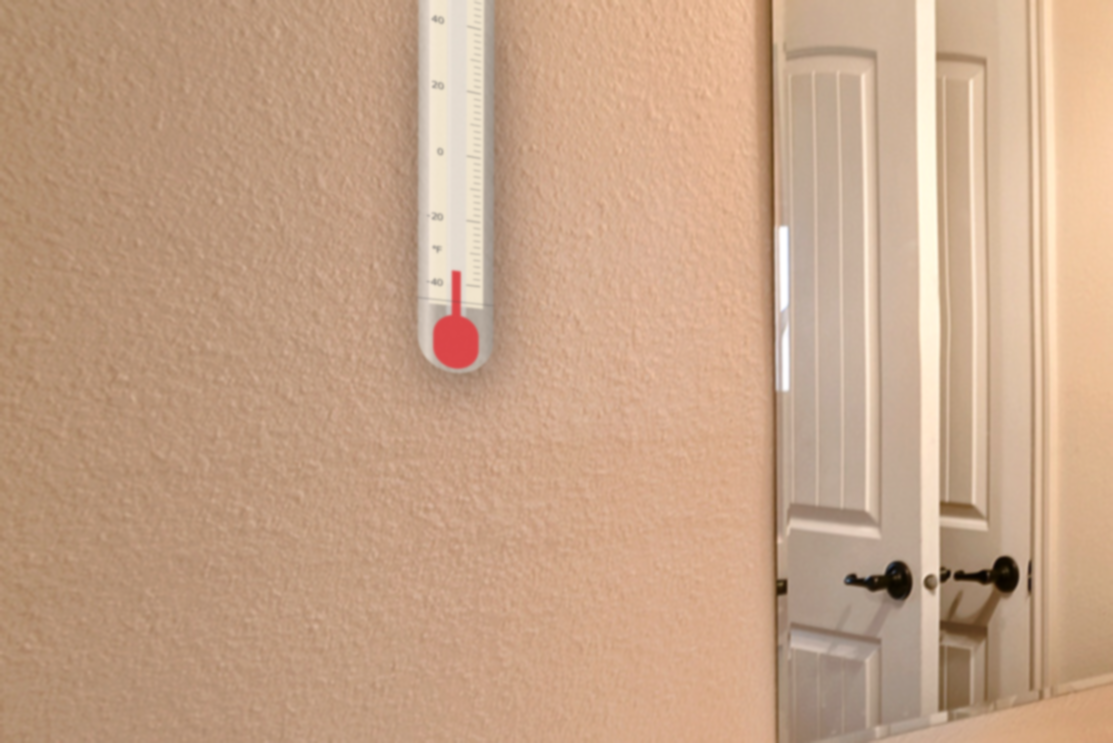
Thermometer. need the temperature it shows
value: -36 °F
